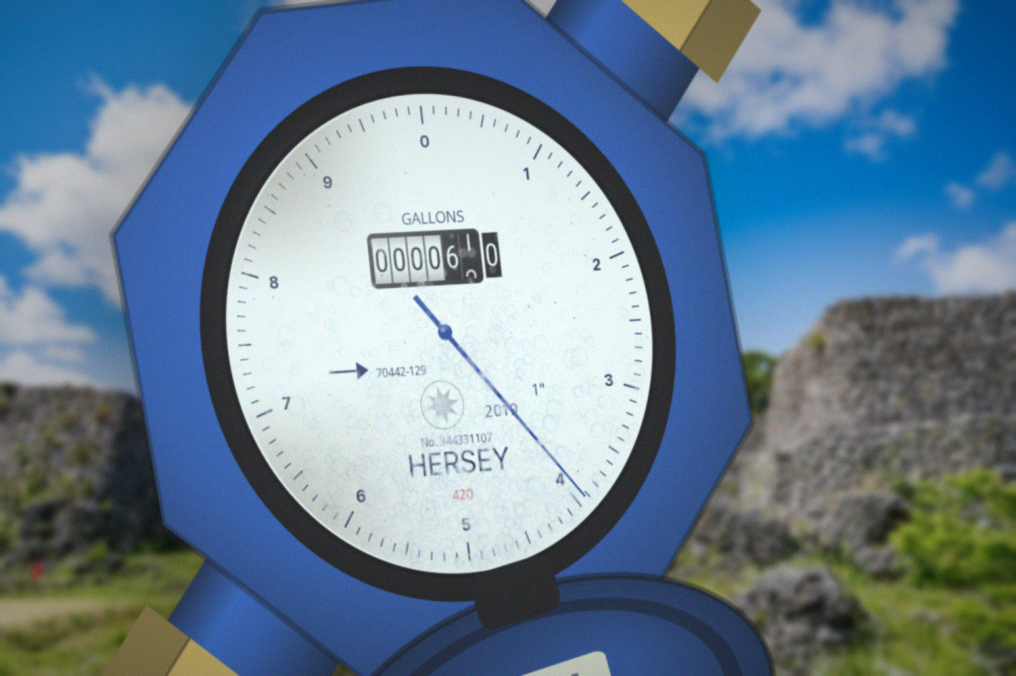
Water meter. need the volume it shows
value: 613.9 gal
